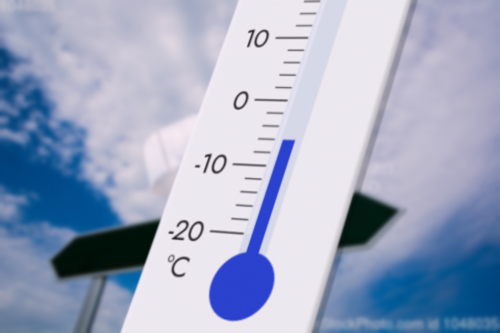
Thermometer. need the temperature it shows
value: -6 °C
